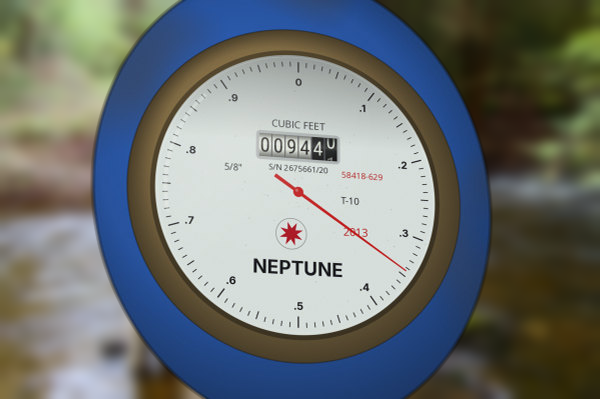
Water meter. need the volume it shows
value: 9440.34 ft³
